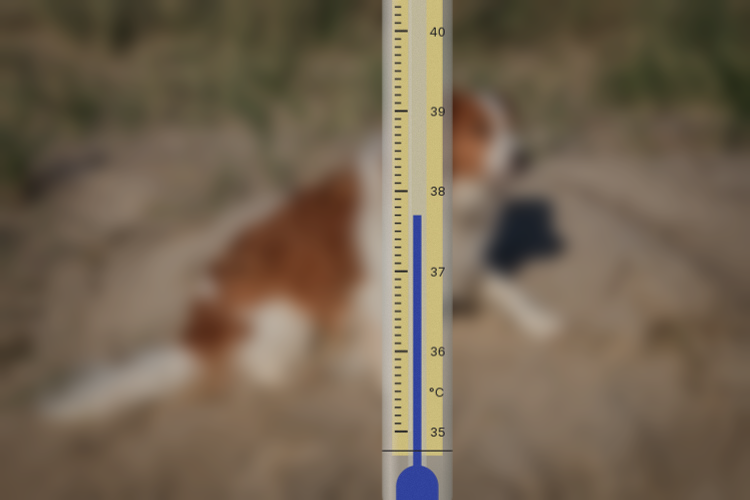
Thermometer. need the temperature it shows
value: 37.7 °C
